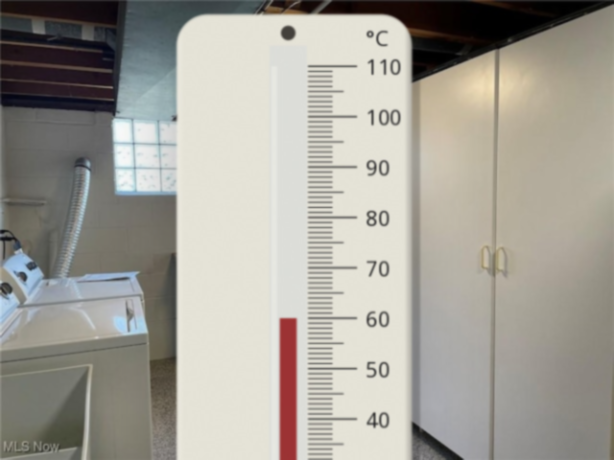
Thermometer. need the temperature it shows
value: 60 °C
